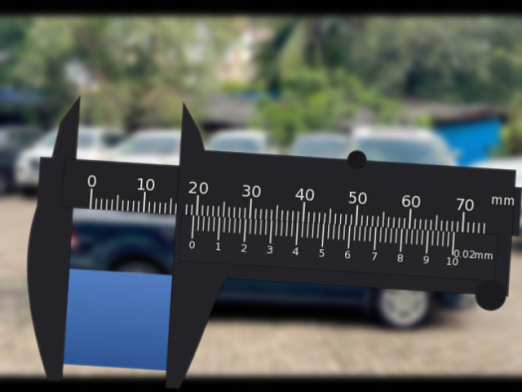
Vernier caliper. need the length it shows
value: 19.4 mm
